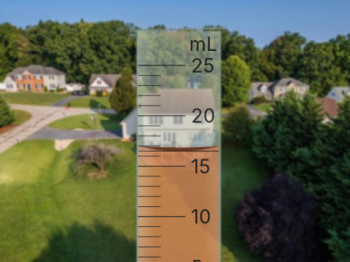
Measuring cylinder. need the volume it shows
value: 16.5 mL
